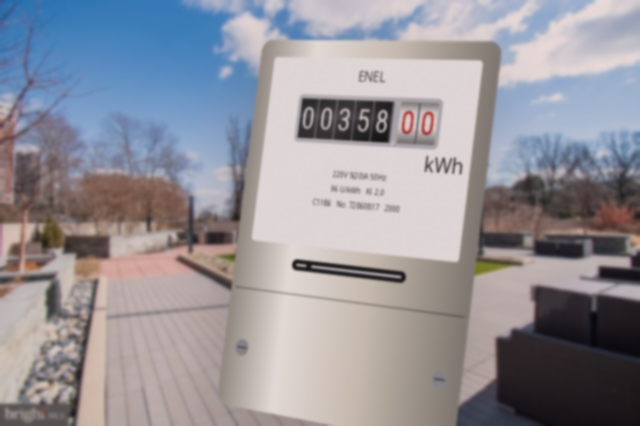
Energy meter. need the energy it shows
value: 358.00 kWh
